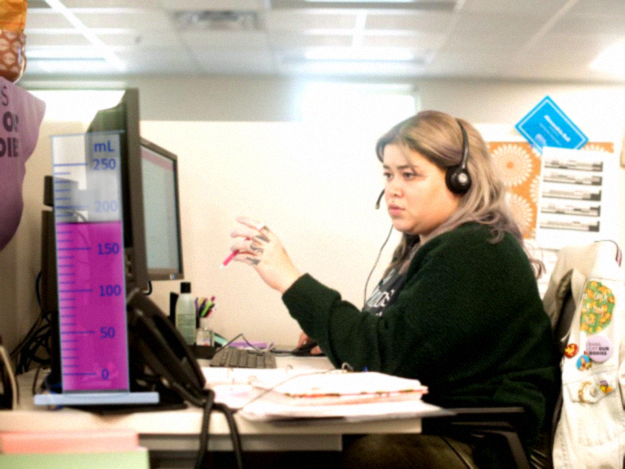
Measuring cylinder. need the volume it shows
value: 180 mL
